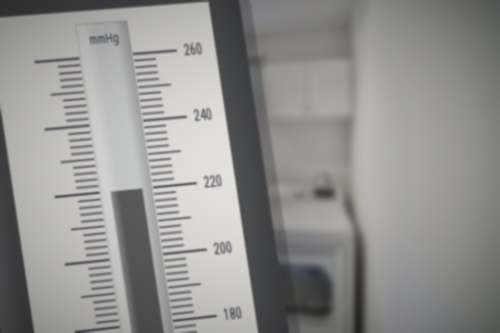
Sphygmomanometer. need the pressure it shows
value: 220 mmHg
